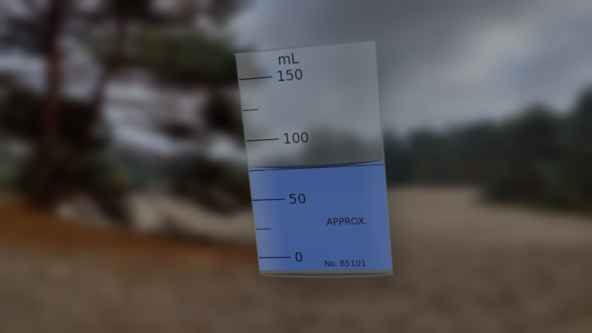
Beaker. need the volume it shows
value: 75 mL
